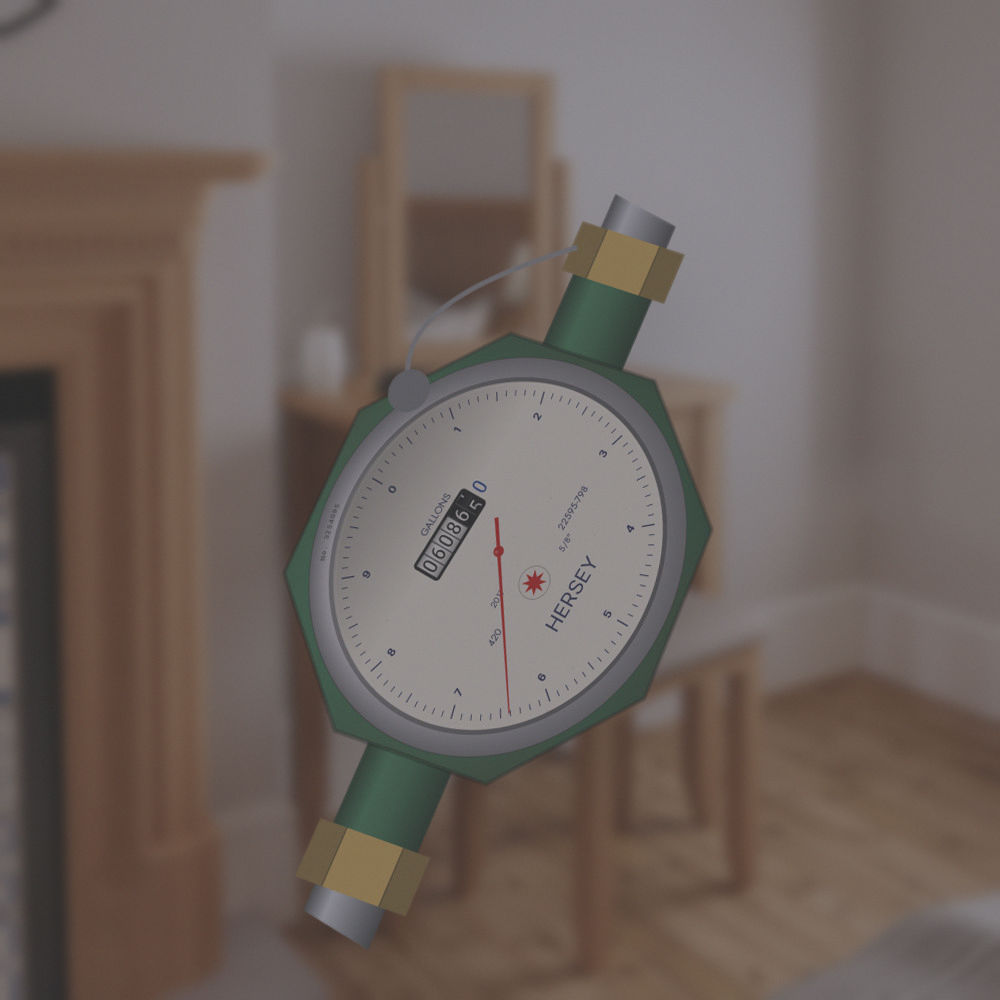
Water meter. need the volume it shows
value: 608646.4 gal
